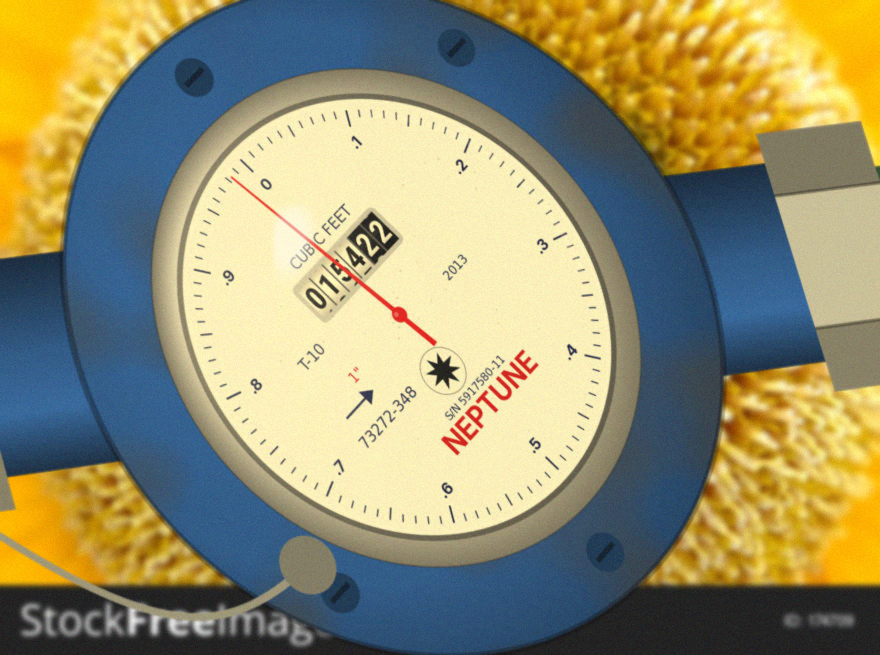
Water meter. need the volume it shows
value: 15421.98 ft³
